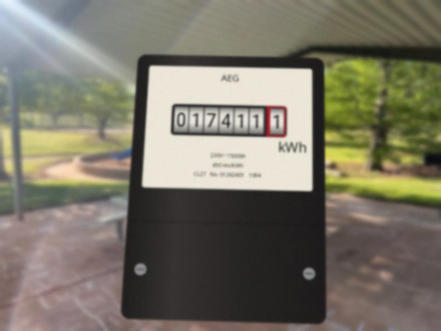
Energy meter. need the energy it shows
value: 17411.1 kWh
